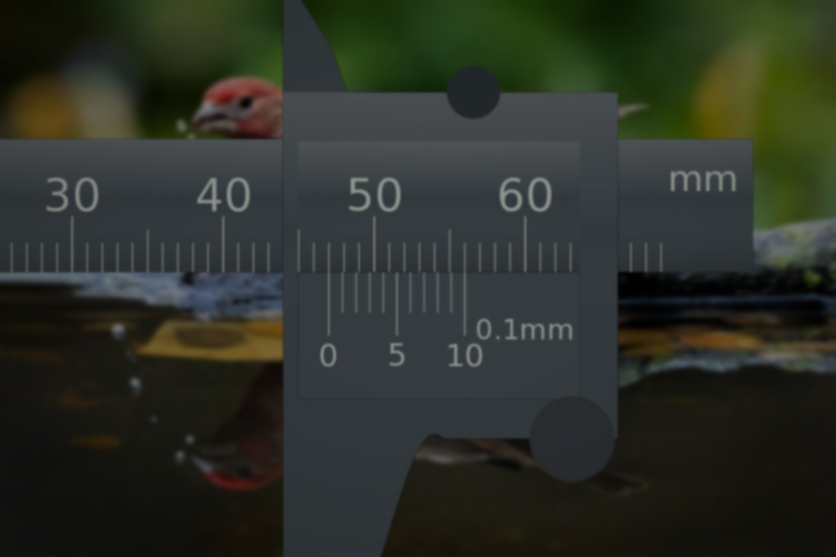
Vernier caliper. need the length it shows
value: 47.0 mm
